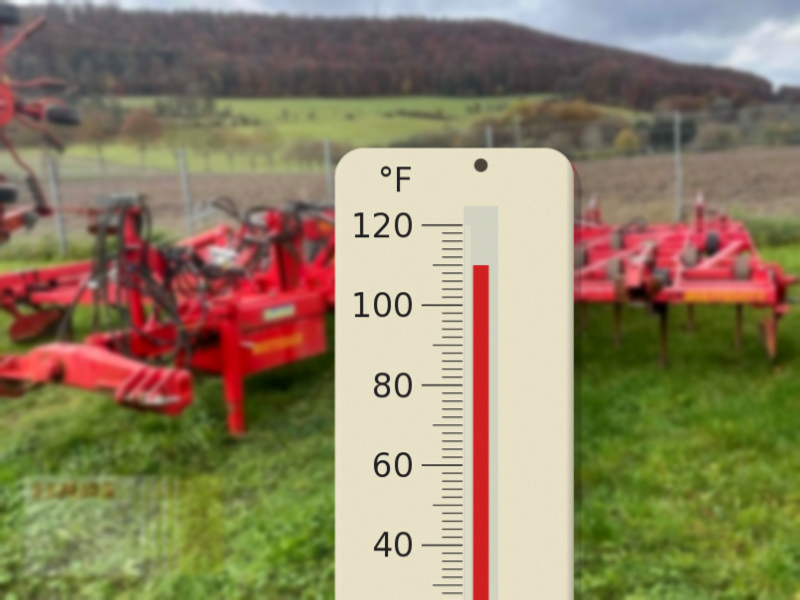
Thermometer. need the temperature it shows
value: 110 °F
